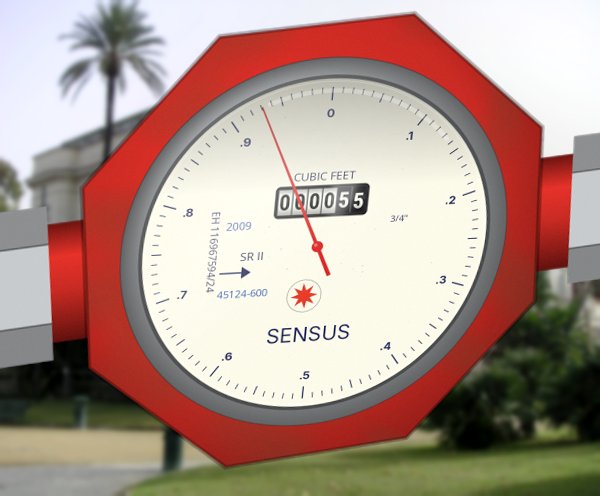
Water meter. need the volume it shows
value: 54.93 ft³
